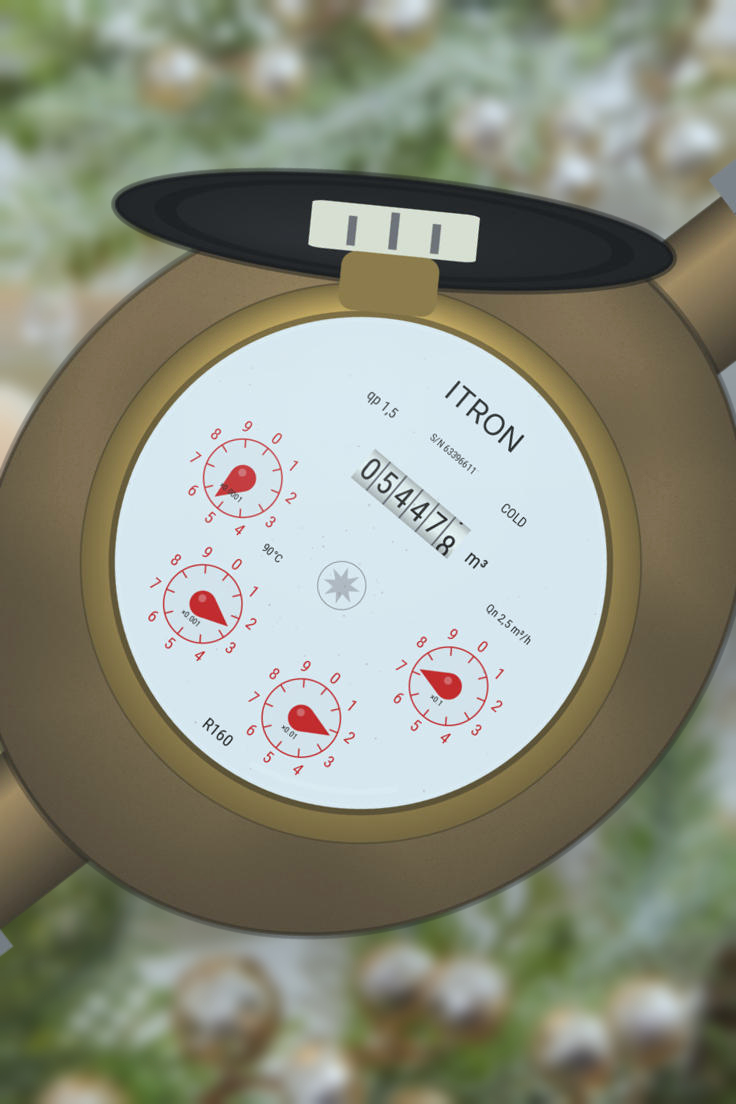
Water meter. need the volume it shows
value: 54477.7225 m³
